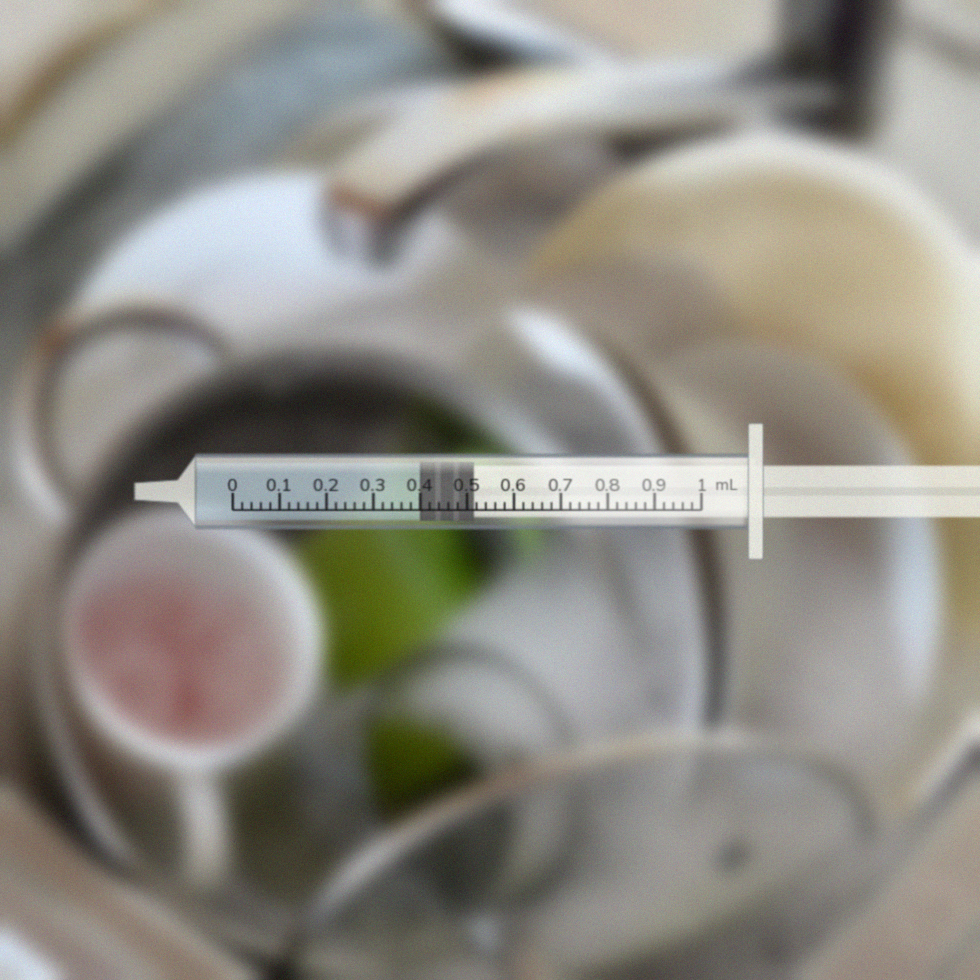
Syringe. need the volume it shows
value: 0.4 mL
